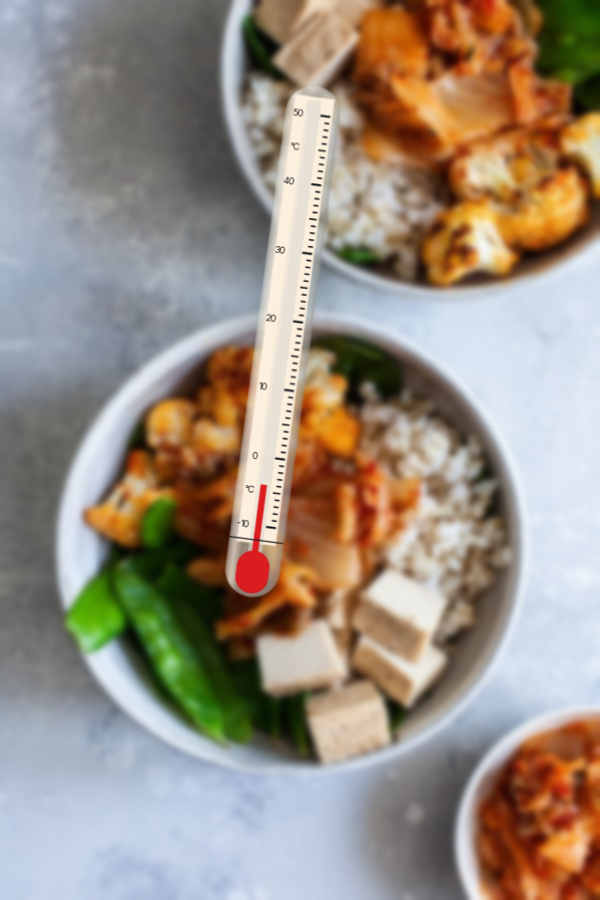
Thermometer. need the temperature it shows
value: -4 °C
